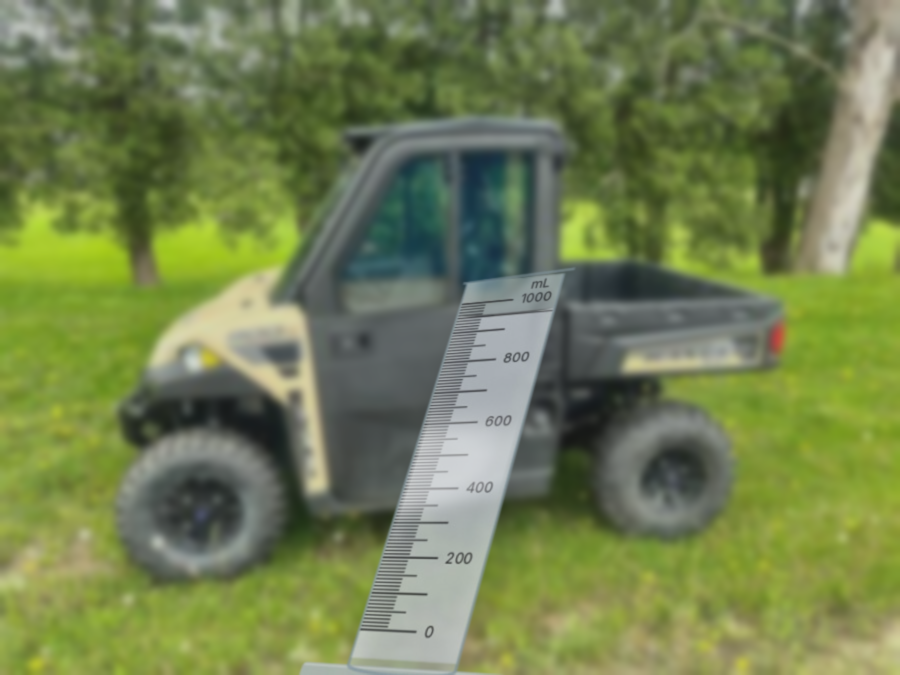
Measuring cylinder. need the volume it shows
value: 950 mL
